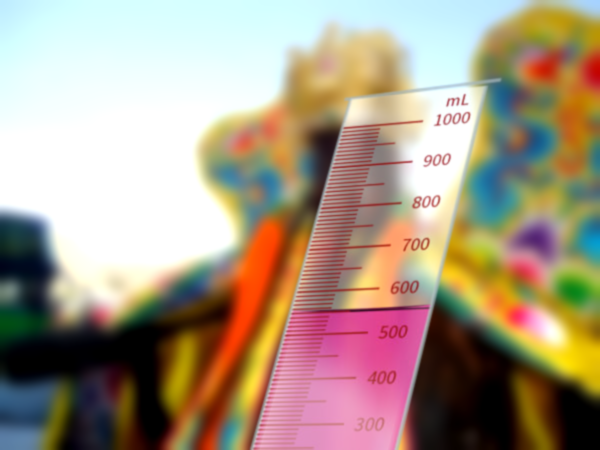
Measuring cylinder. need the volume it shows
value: 550 mL
